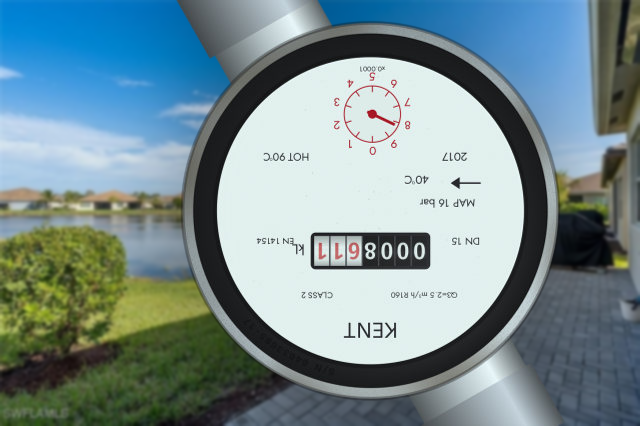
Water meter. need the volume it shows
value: 8.6118 kL
